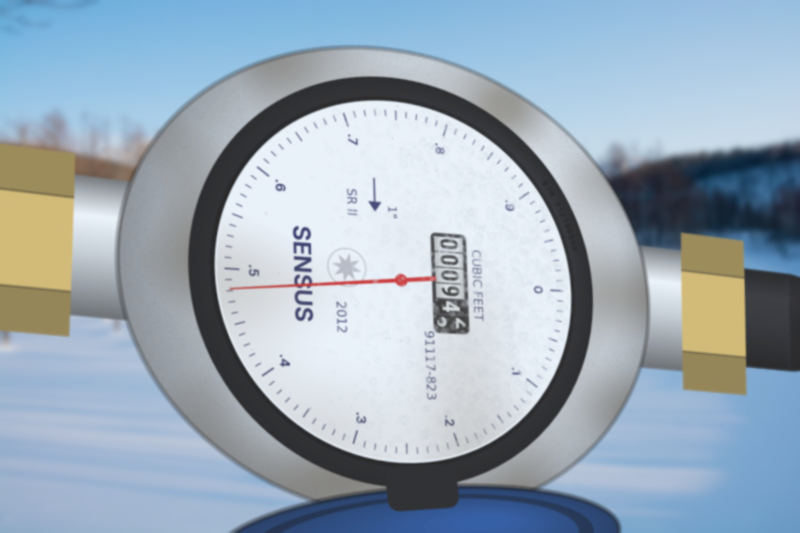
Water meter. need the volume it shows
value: 942.48 ft³
